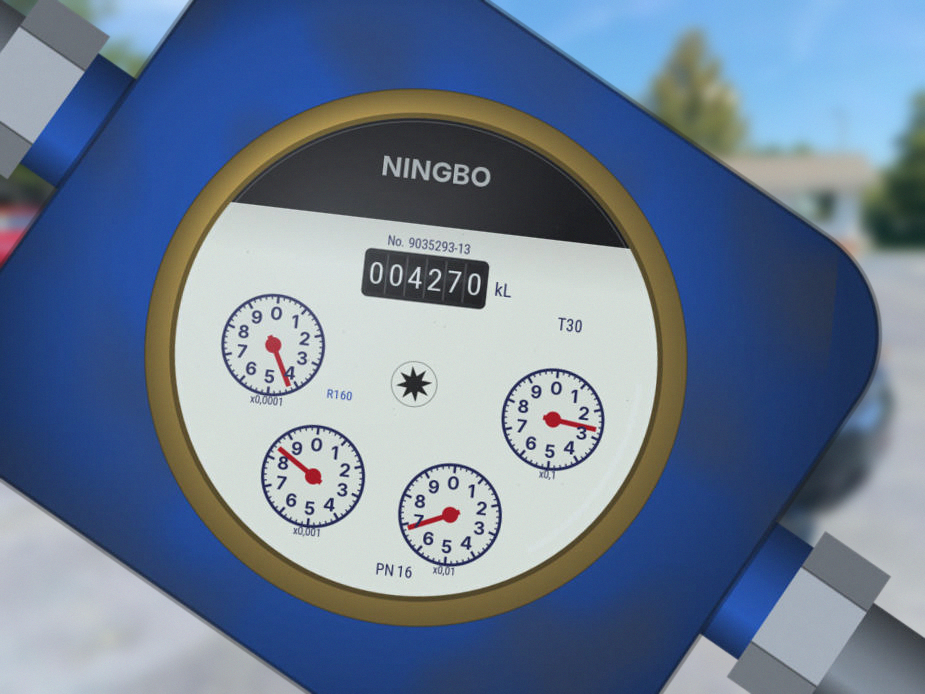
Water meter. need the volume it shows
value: 4270.2684 kL
